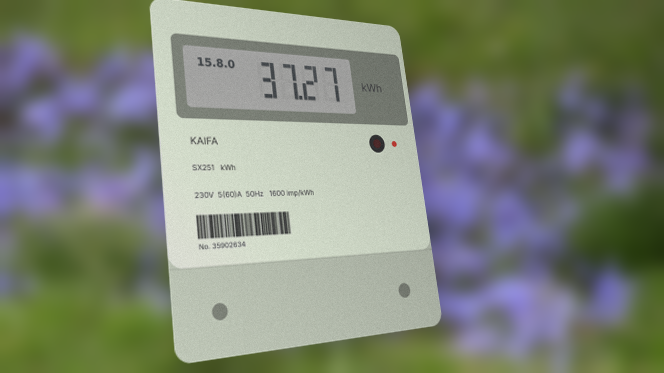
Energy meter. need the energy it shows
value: 37.27 kWh
